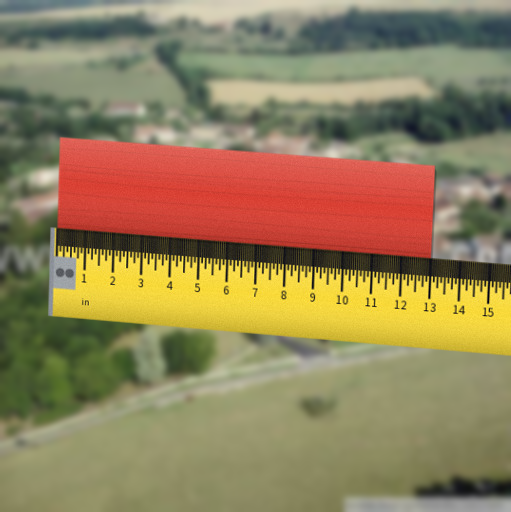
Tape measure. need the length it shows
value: 13 in
